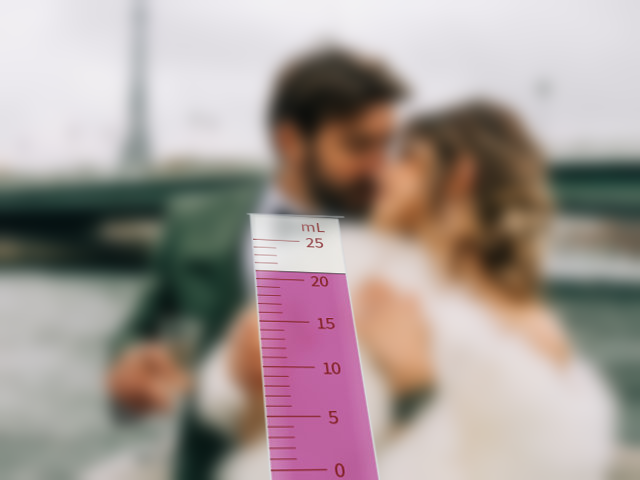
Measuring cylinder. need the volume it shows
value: 21 mL
